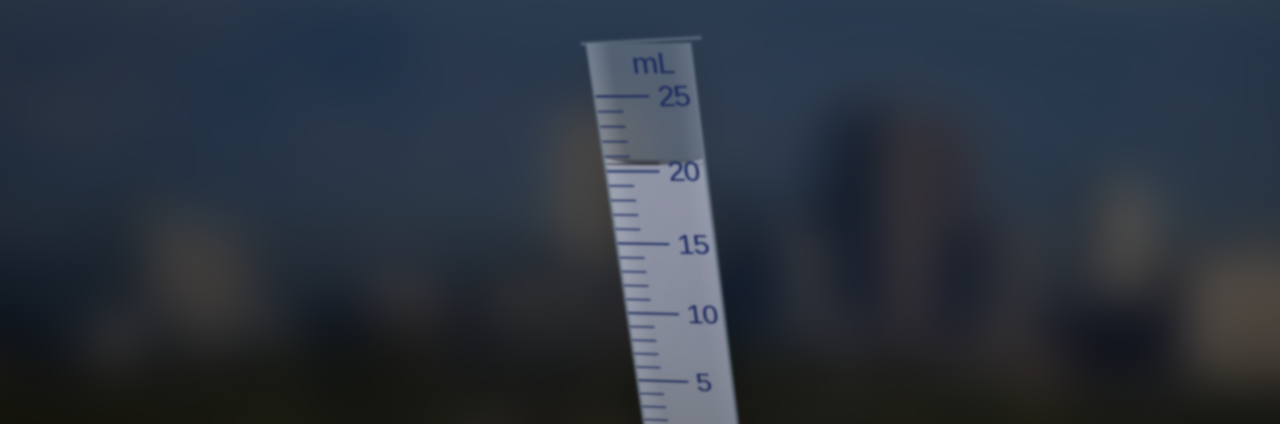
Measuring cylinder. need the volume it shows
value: 20.5 mL
